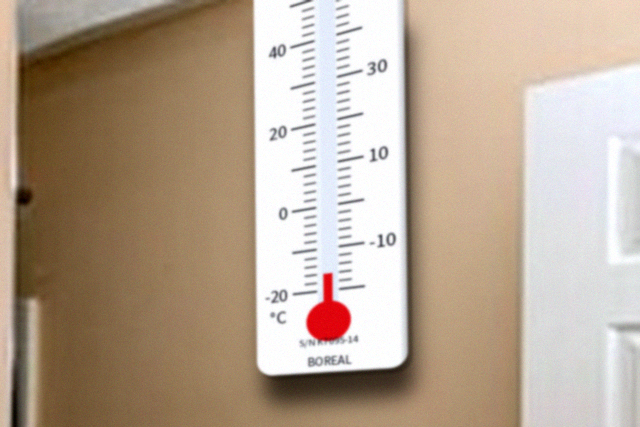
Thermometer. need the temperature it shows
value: -16 °C
